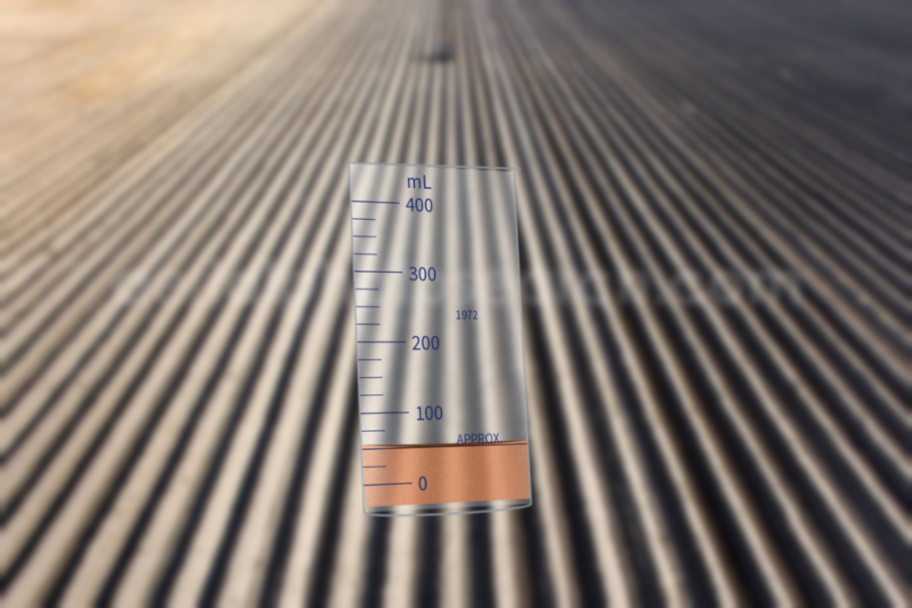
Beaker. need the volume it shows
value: 50 mL
